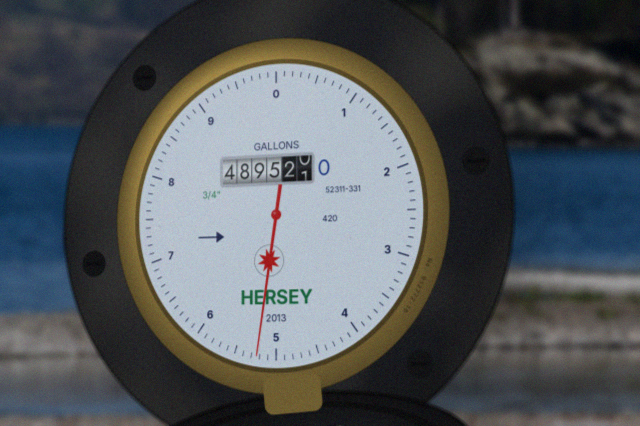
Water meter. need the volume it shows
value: 4895205.2 gal
